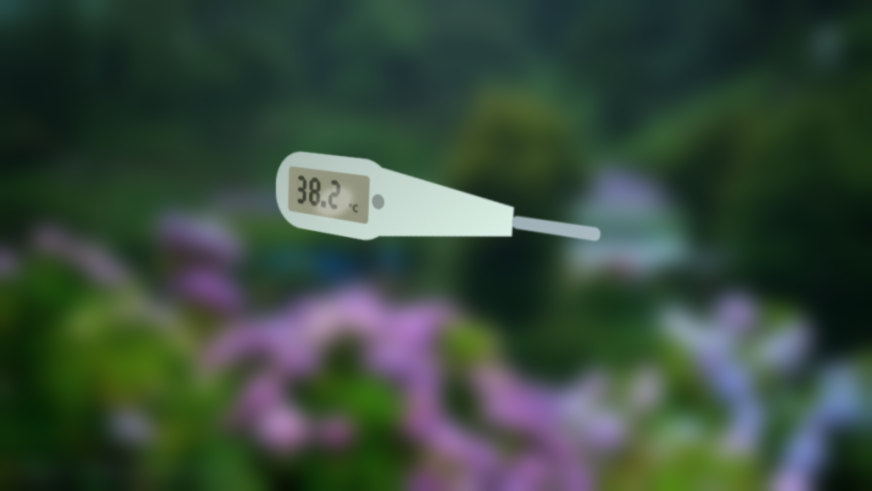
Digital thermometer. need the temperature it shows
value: 38.2 °C
